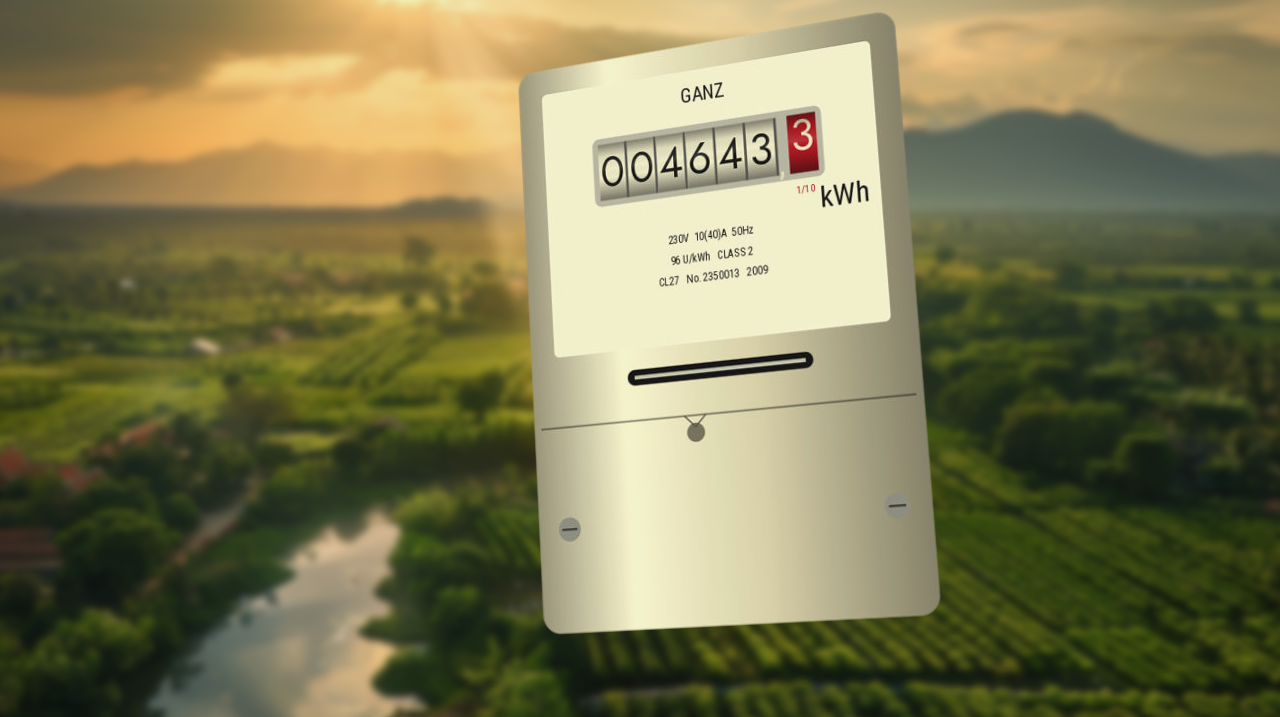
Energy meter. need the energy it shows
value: 4643.3 kWh
